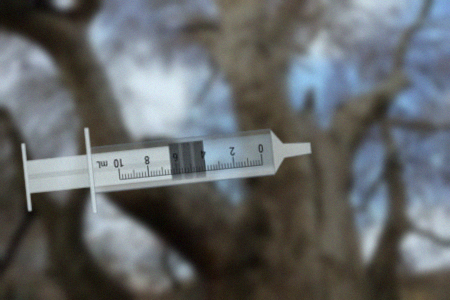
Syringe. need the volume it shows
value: 4 mL
